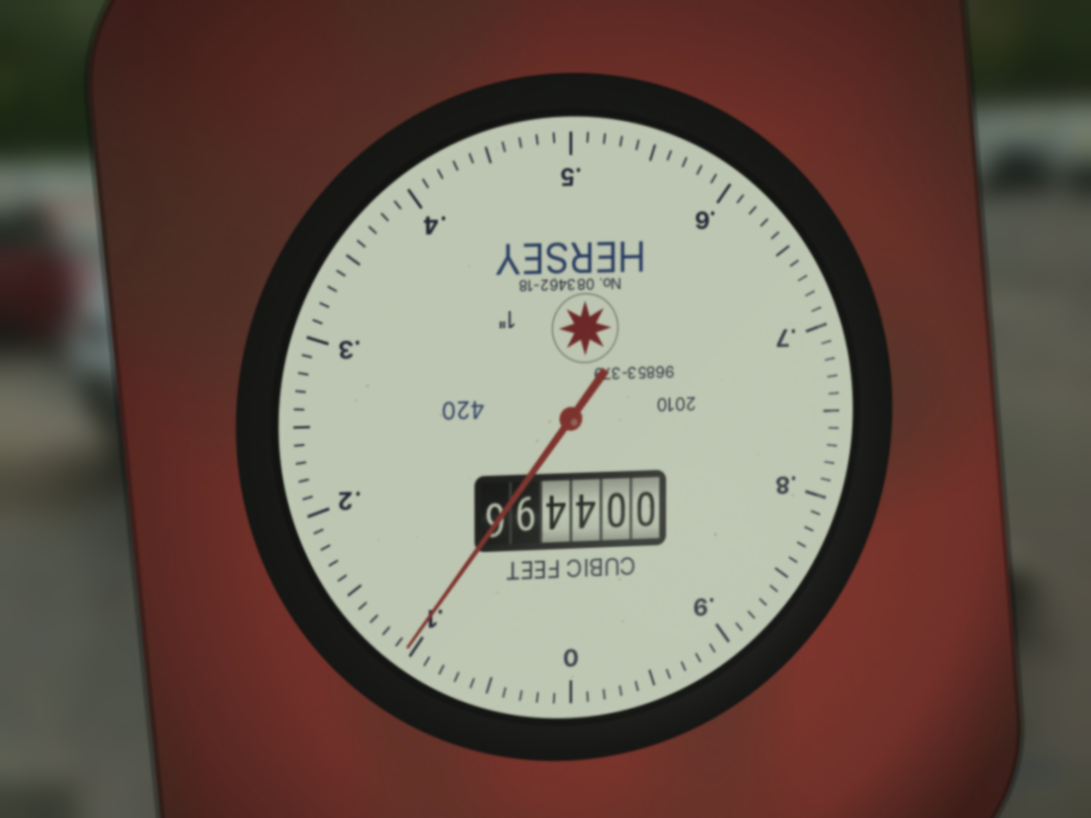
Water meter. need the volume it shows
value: 4496.10 ft³
